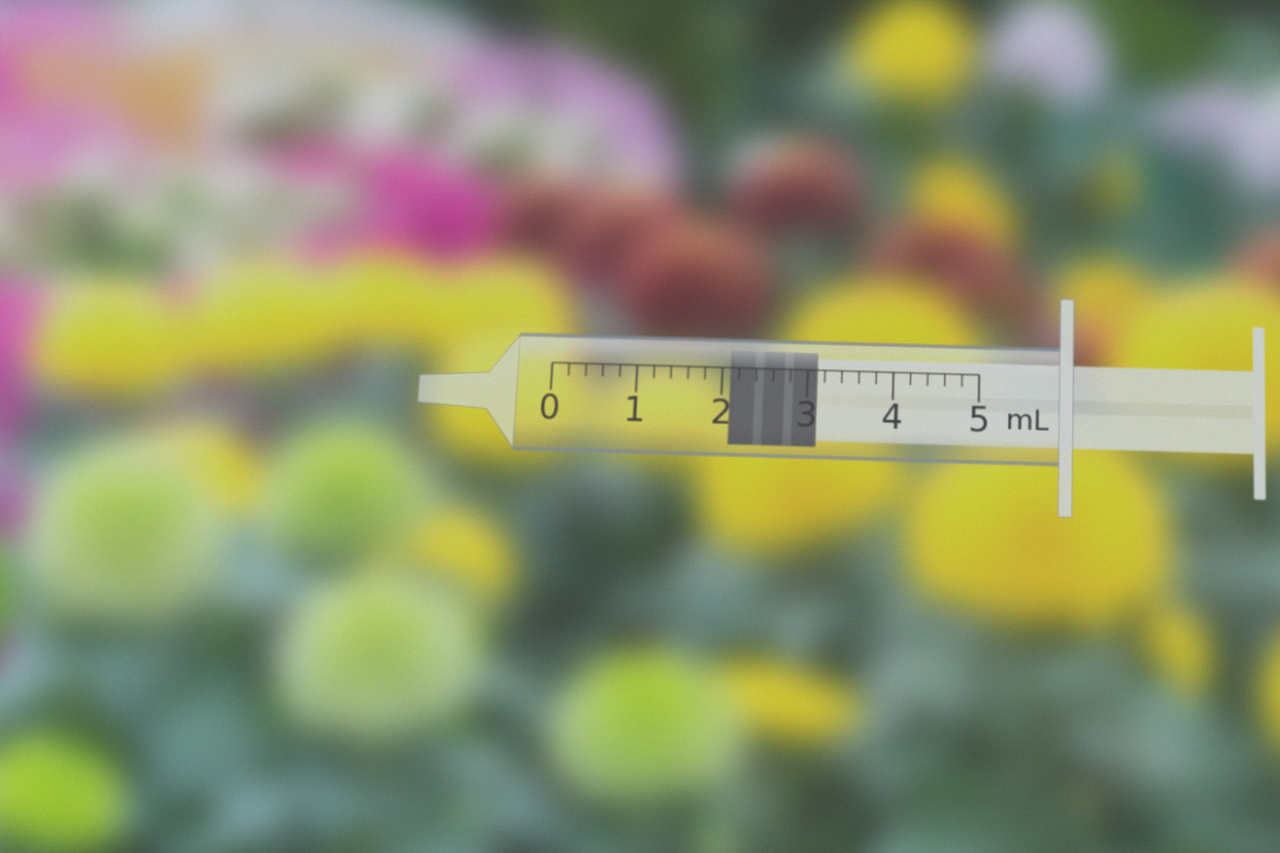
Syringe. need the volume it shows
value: 2.1 mL
